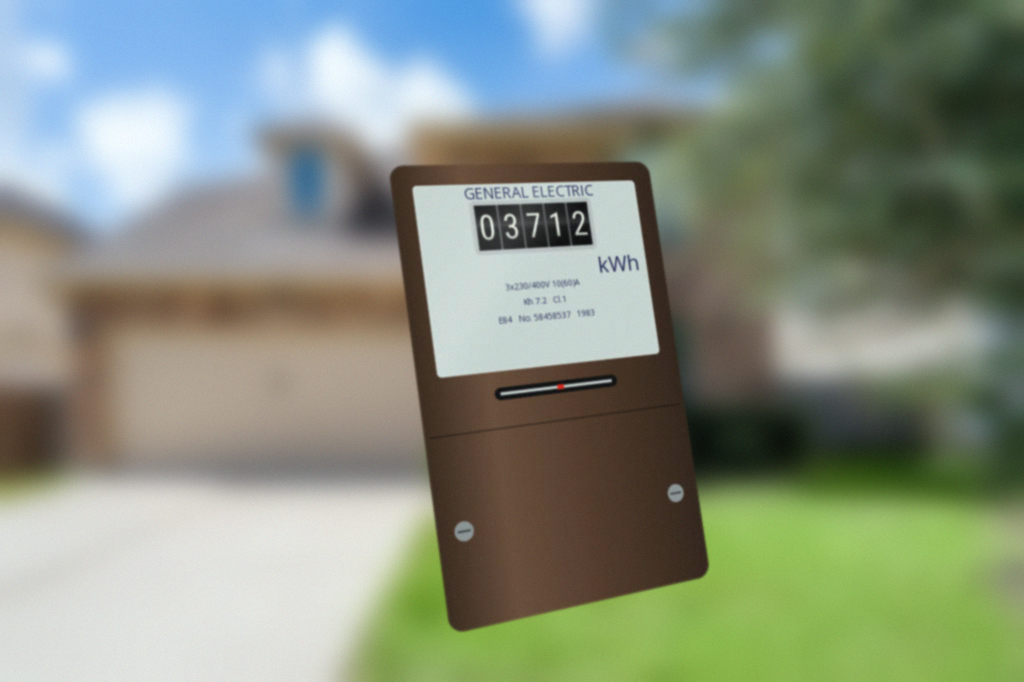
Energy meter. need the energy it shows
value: 3712 kWh
